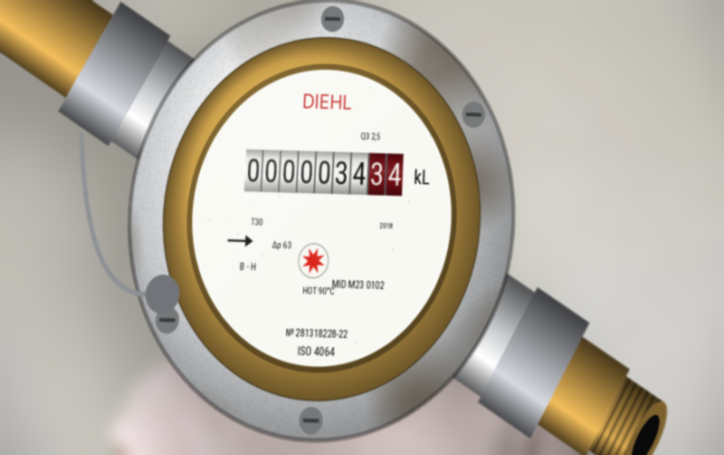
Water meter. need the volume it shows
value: 34.34 kL
